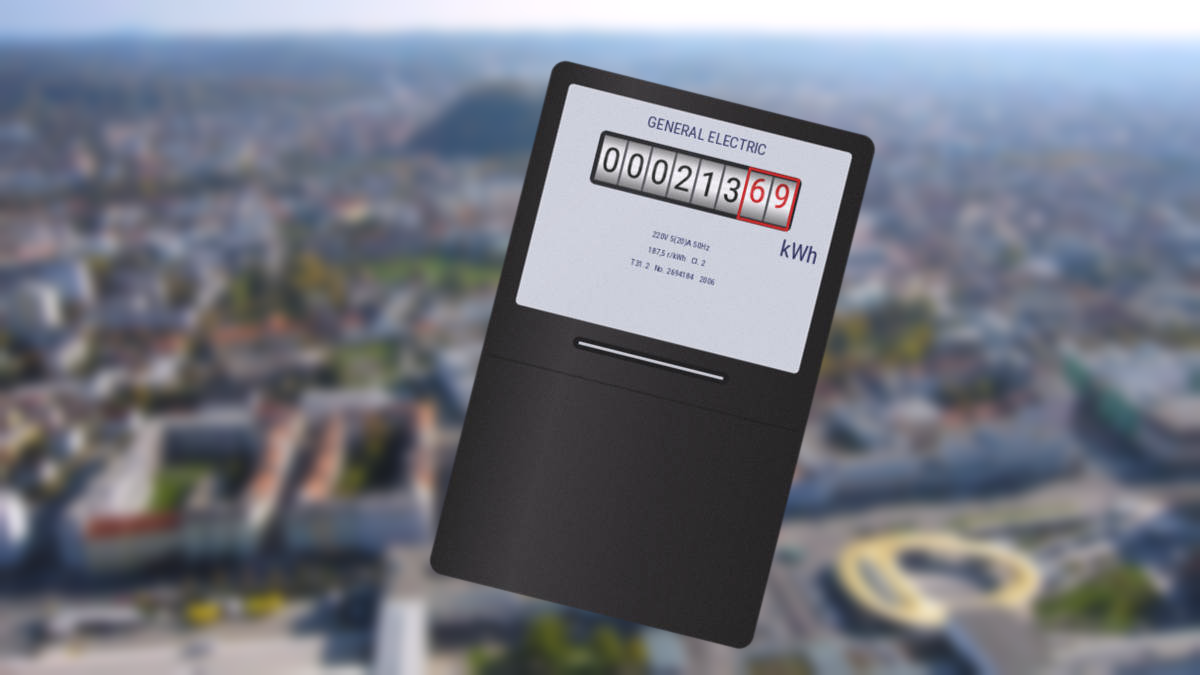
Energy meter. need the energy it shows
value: 213.69 kWh
